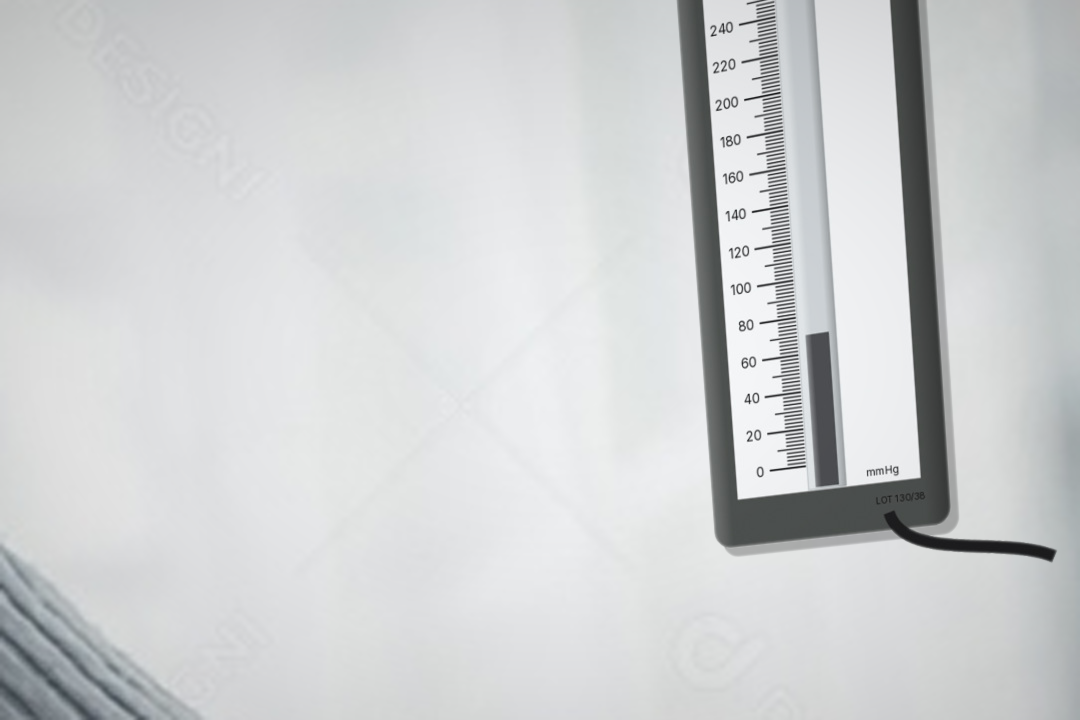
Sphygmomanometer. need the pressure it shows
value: 70 mmHg
